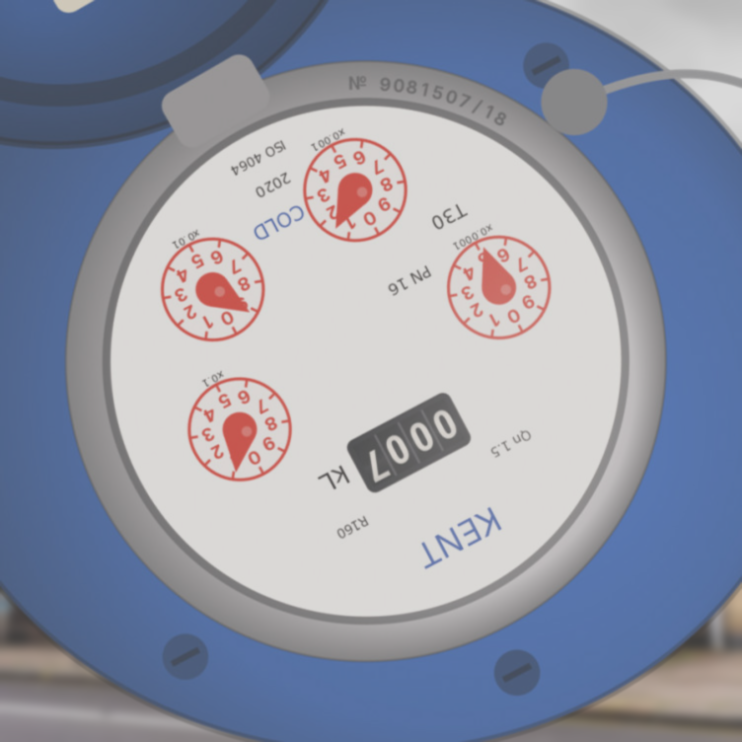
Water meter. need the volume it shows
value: 7.0915 kL
